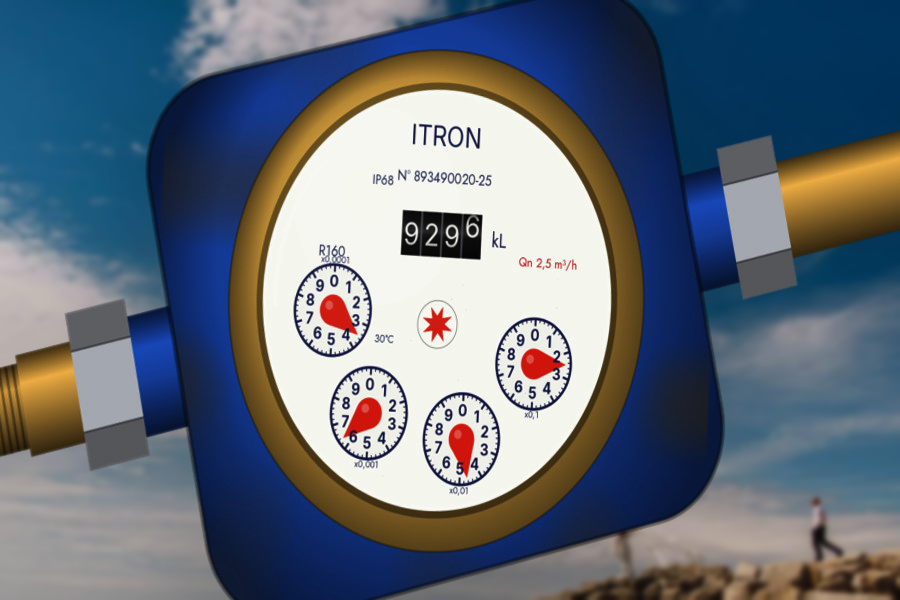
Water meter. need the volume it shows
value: 9296.2463 kL
